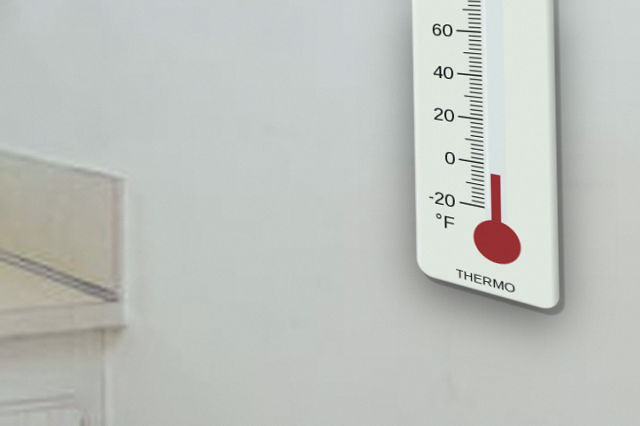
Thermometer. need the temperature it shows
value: -4 °F
